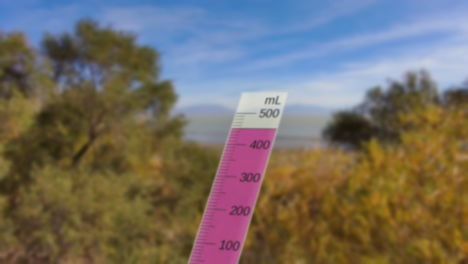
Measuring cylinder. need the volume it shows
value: 450 mL
